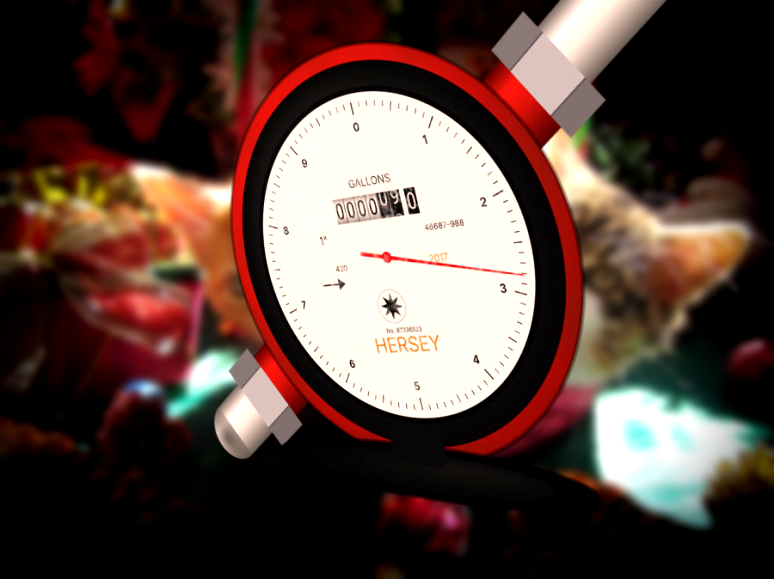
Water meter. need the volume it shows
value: 92.8 gal
